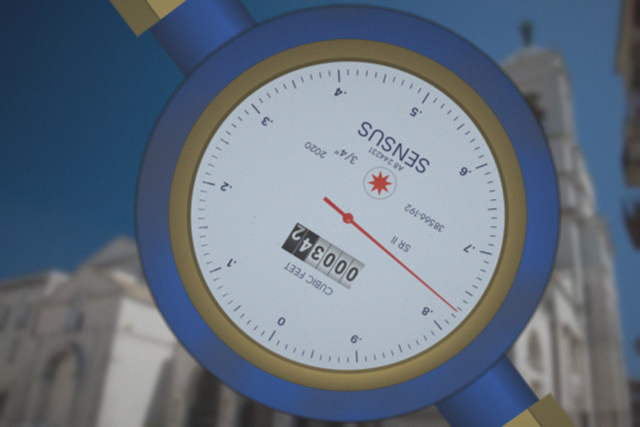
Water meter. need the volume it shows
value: 341.77 ft³
